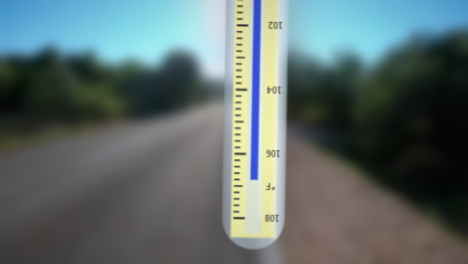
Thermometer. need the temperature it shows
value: 106.8 °F
